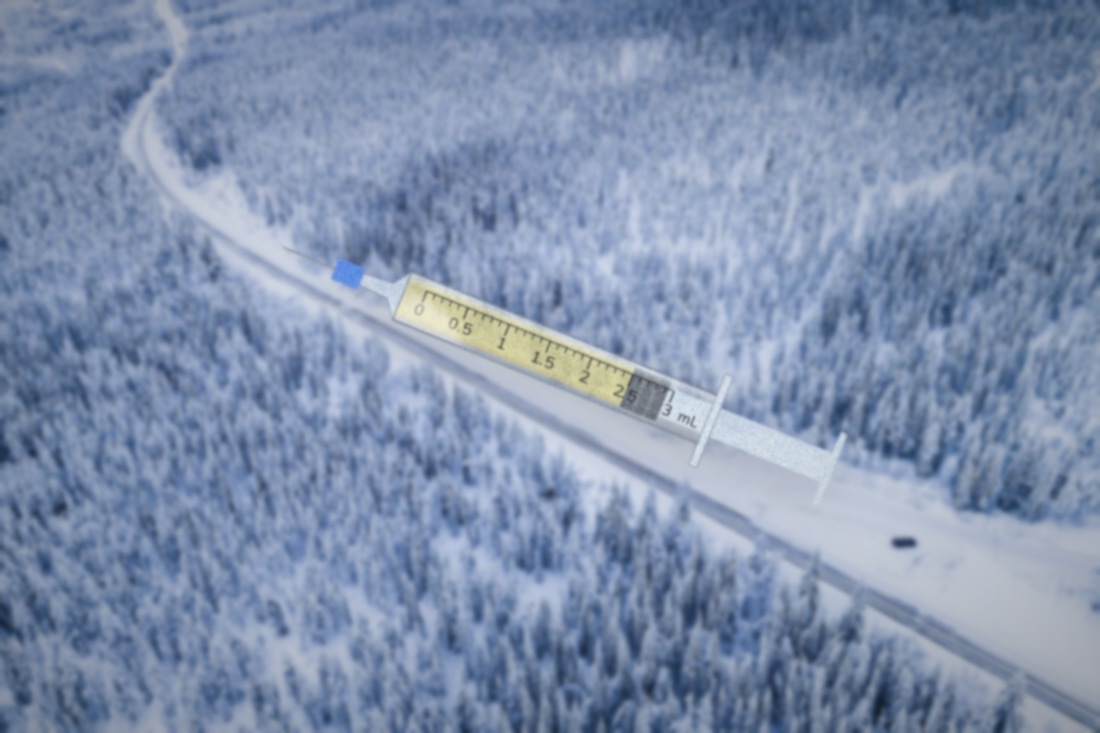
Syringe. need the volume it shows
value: 2.5 mL
